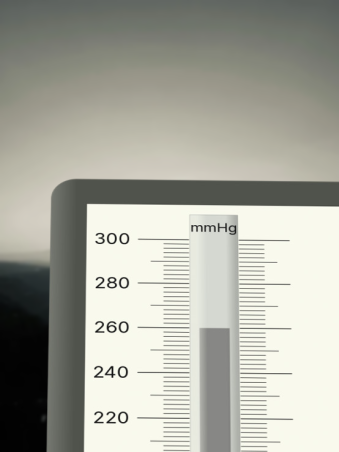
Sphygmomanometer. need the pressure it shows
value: 260 mmHg
